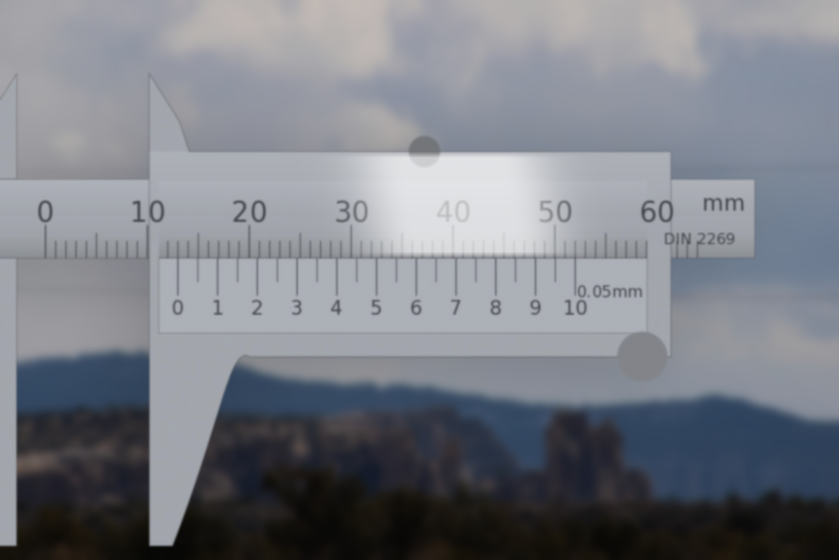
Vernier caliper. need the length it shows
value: 13.0 mm
